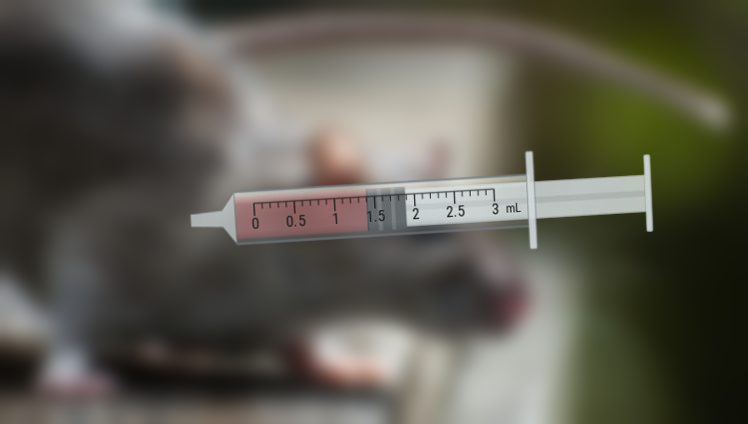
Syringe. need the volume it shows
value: 1.4 mL
